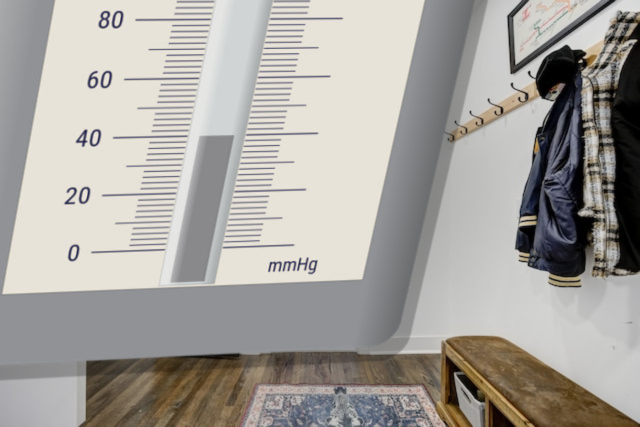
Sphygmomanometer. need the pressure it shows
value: 40 mmHg
